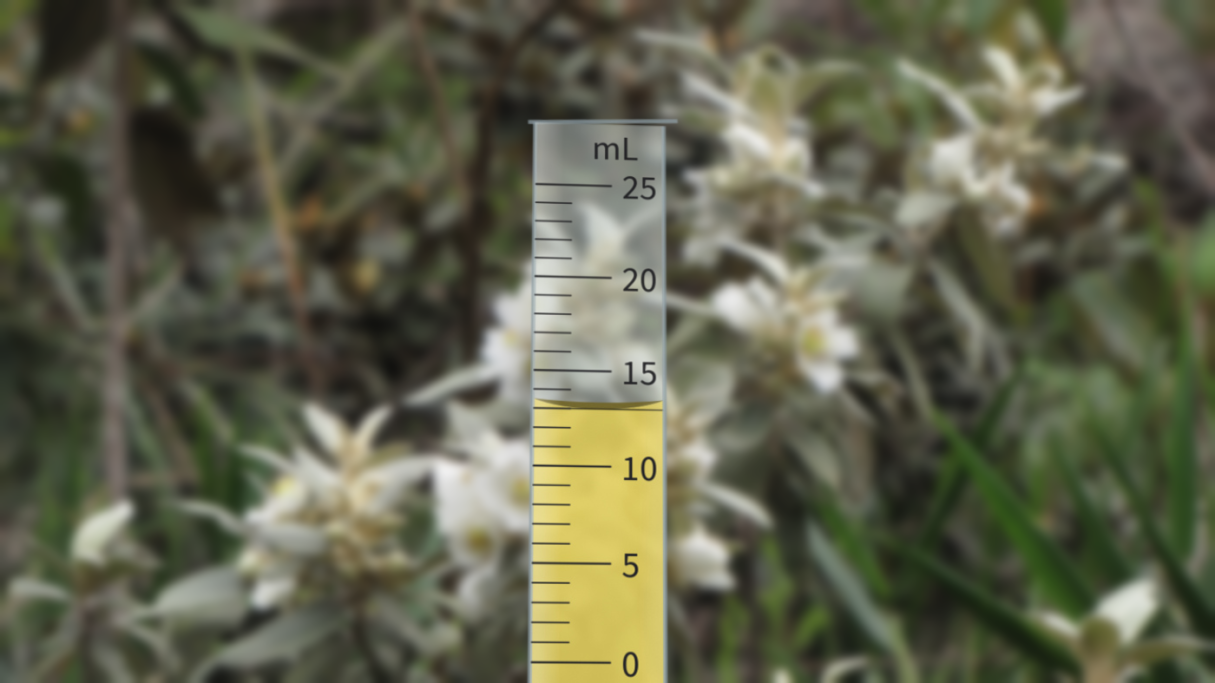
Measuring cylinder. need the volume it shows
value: 13 mL
